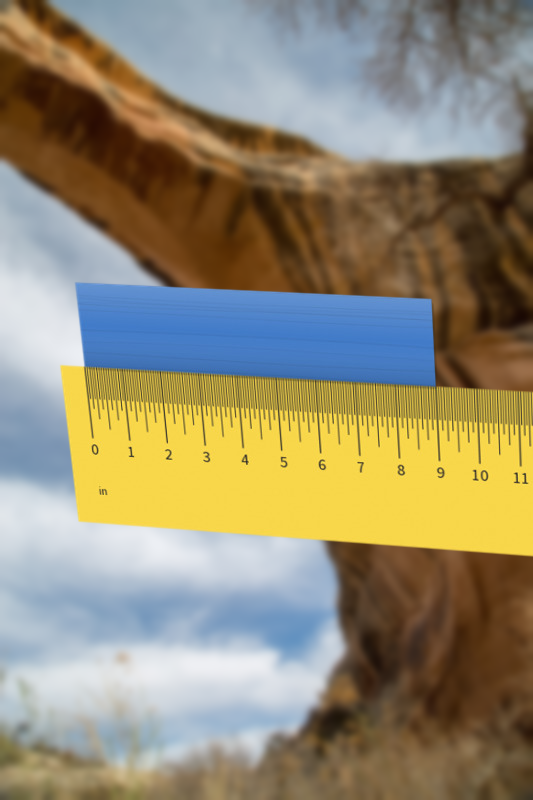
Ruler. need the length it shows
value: 9 in
